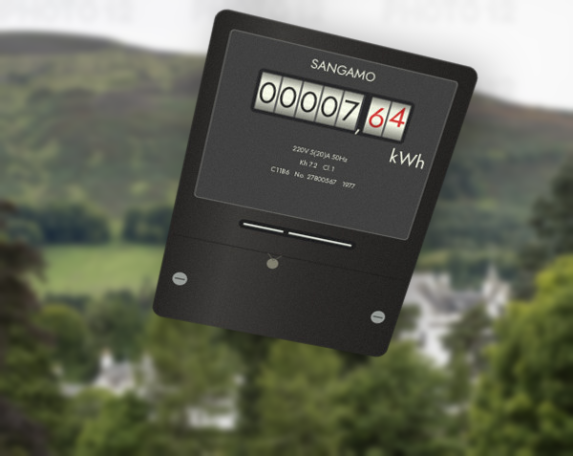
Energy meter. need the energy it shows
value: 7.64 kWh
